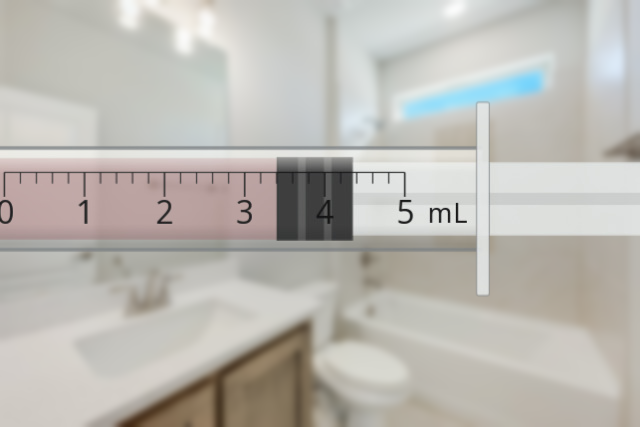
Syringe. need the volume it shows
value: 3.4 mL
